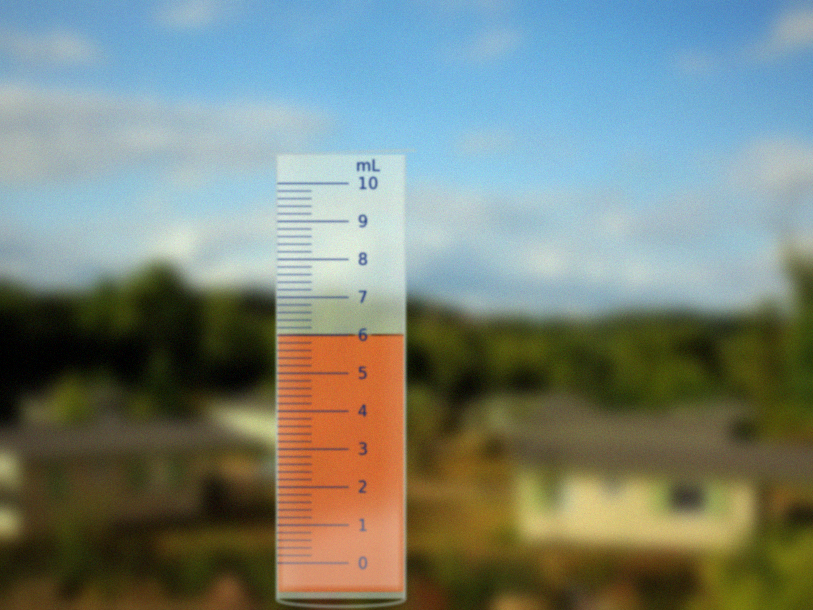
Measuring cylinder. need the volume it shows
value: 6 mL
